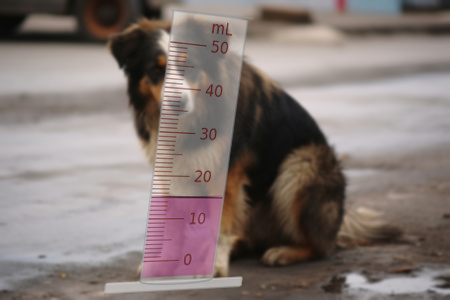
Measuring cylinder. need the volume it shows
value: 15 mL
